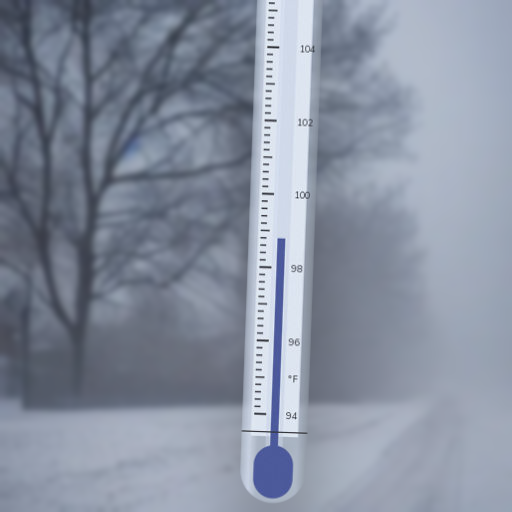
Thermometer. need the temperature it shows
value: 98.8 °F
